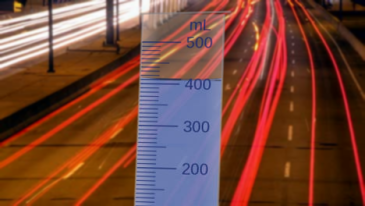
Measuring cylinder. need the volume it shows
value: 410 mL
